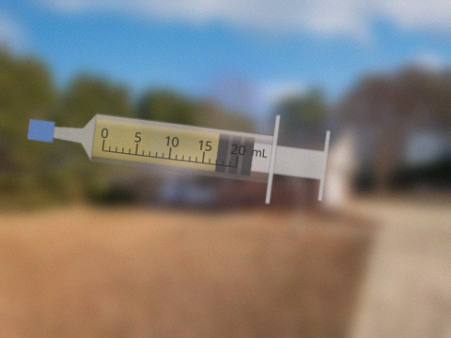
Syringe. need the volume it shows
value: 17 mL
